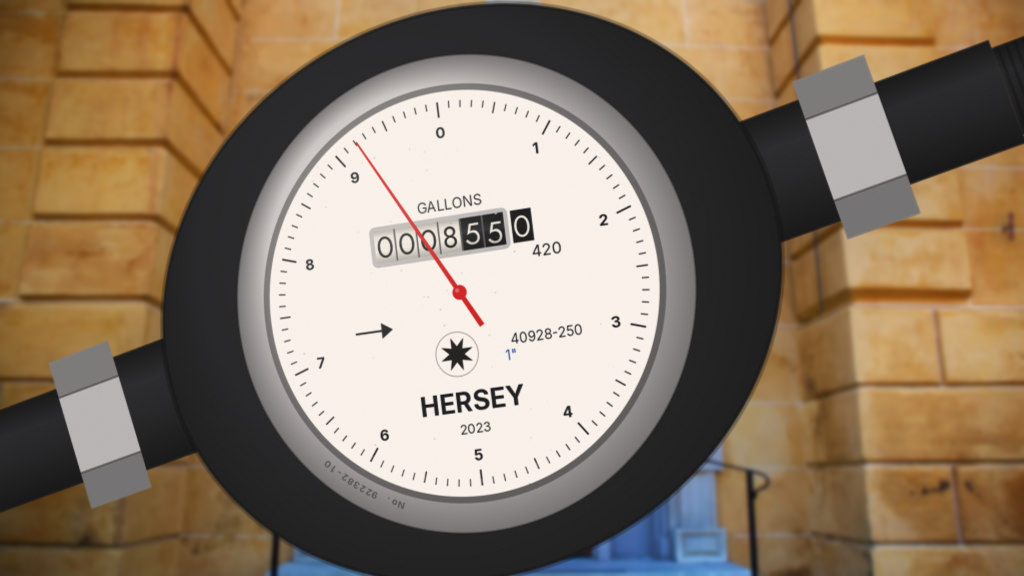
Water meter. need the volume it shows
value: 8549.2 gal
